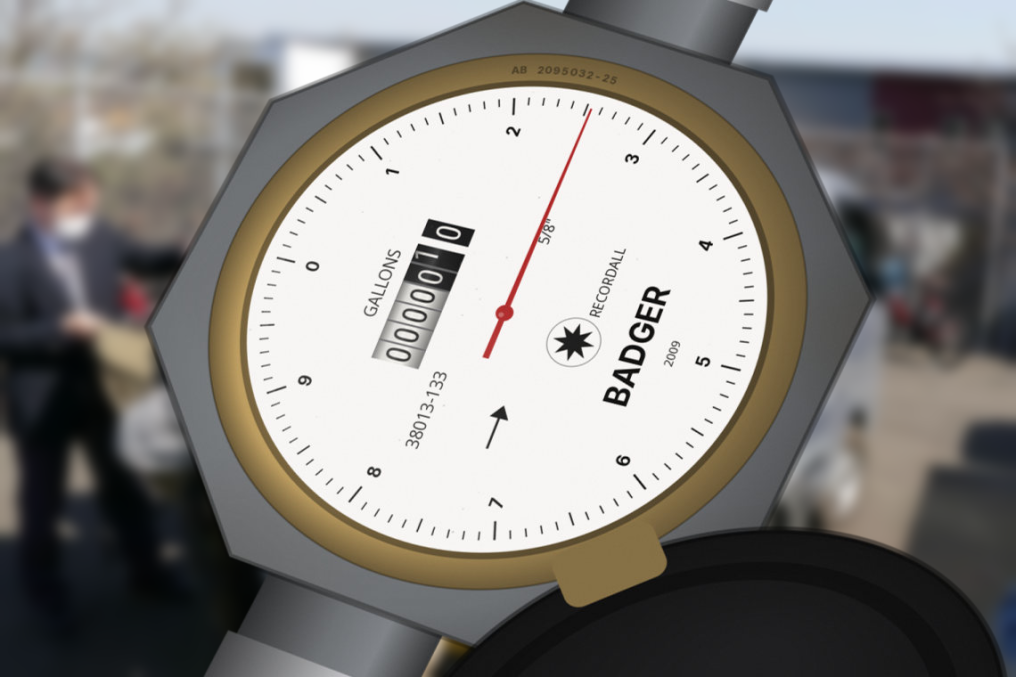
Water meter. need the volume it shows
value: 12.5 gal
